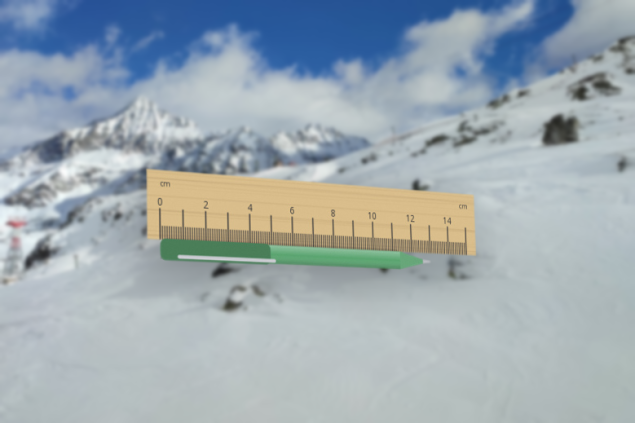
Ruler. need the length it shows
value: 13 cm
